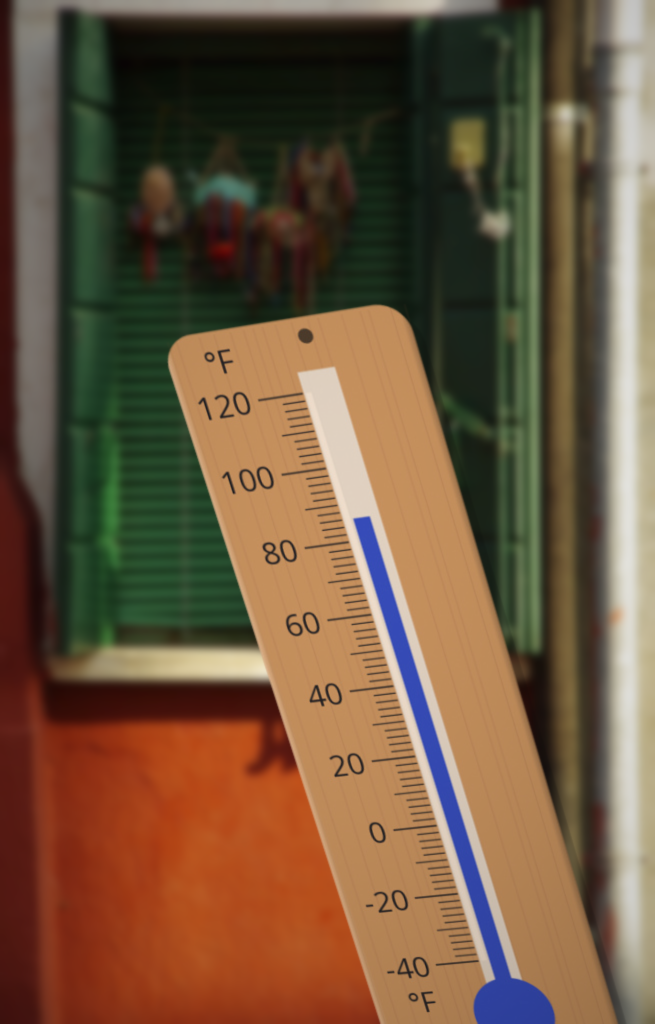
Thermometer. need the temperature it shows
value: 86 °F
